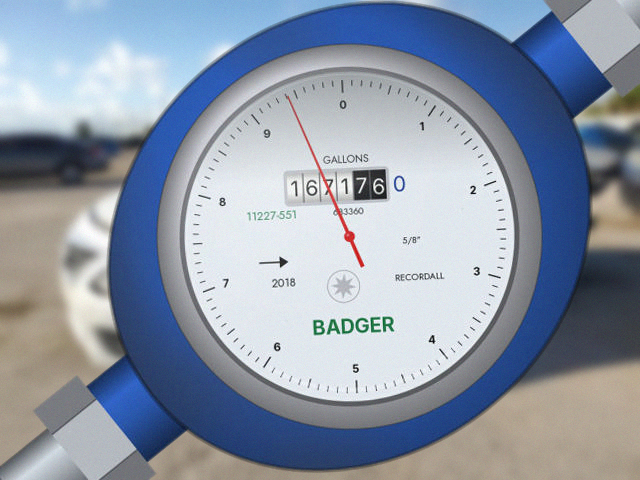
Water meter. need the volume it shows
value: 1671759.4 gal
